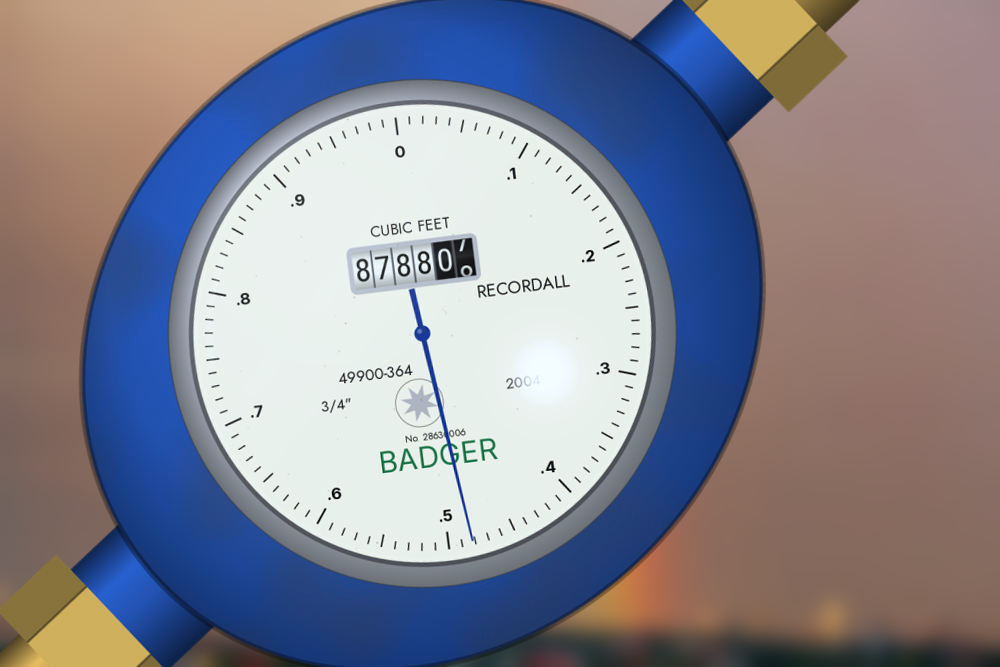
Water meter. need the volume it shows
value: 878807.48 ft³
